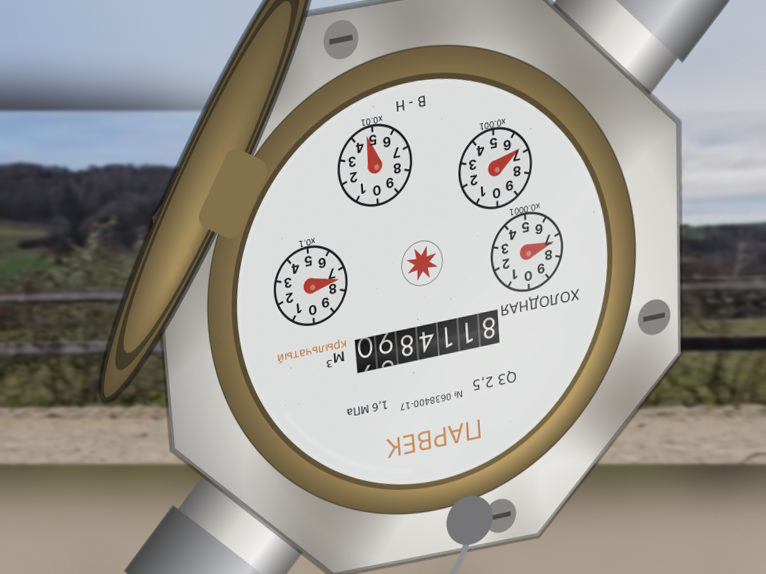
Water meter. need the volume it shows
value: 8114889.7467 m³
